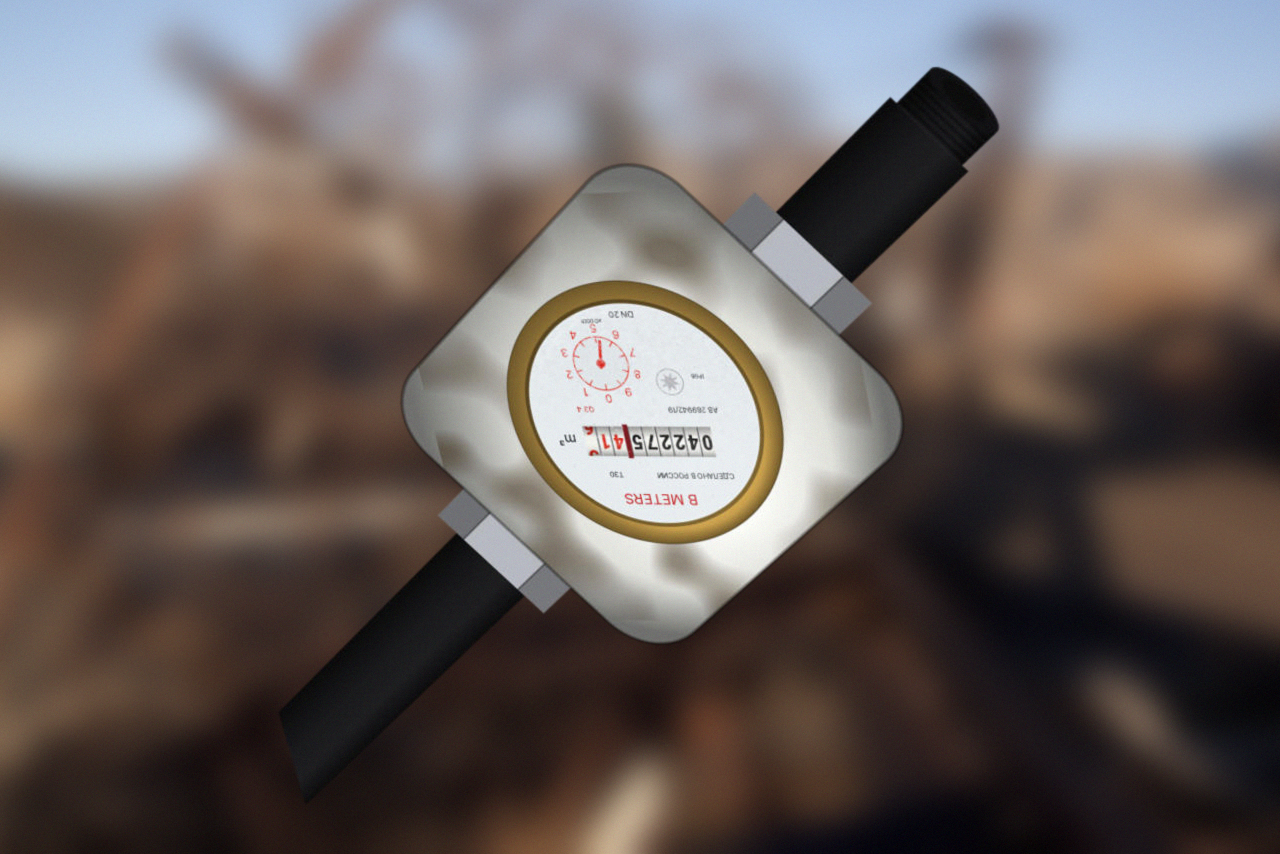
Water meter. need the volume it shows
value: 42275.4155 m³
